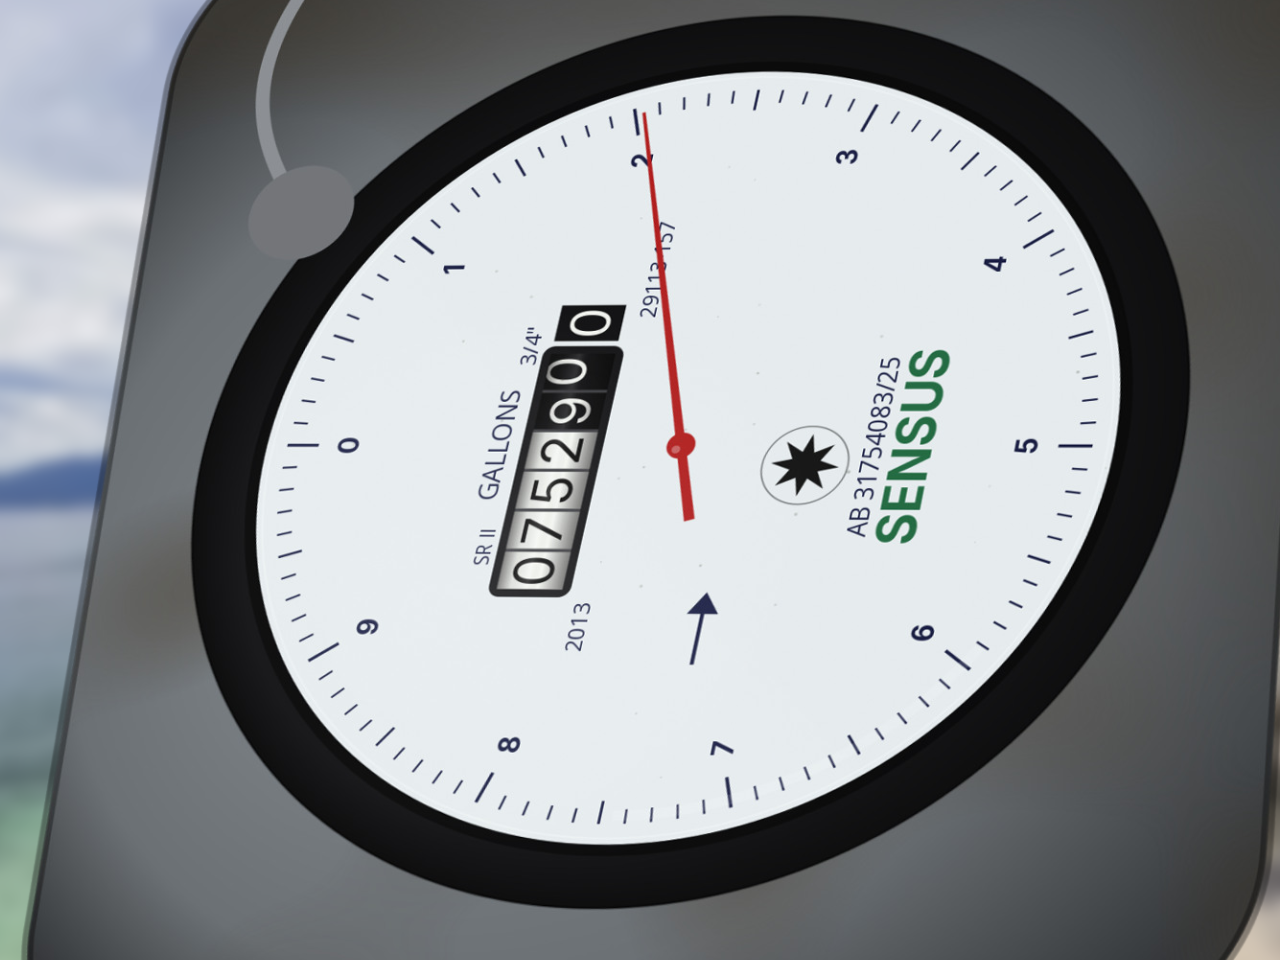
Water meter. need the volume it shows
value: 752902.0 gal
